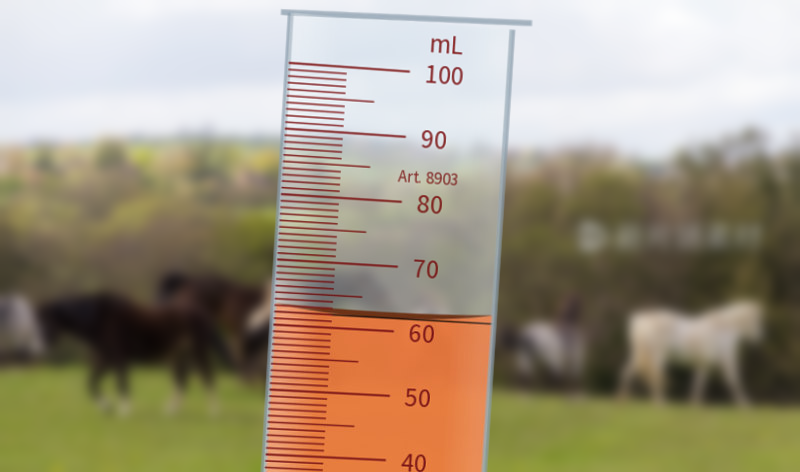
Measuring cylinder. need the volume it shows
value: 62 mL
